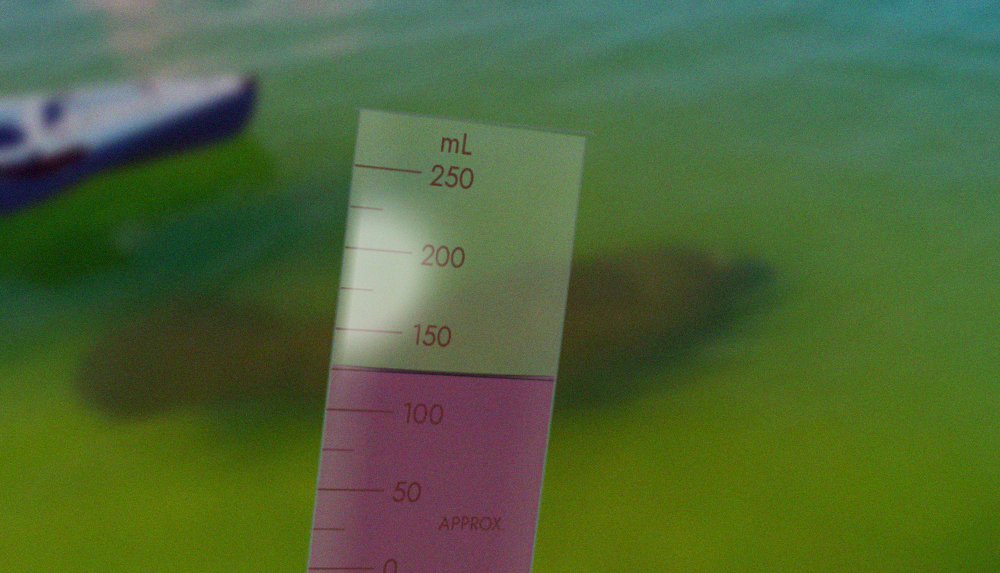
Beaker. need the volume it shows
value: 125 mL
